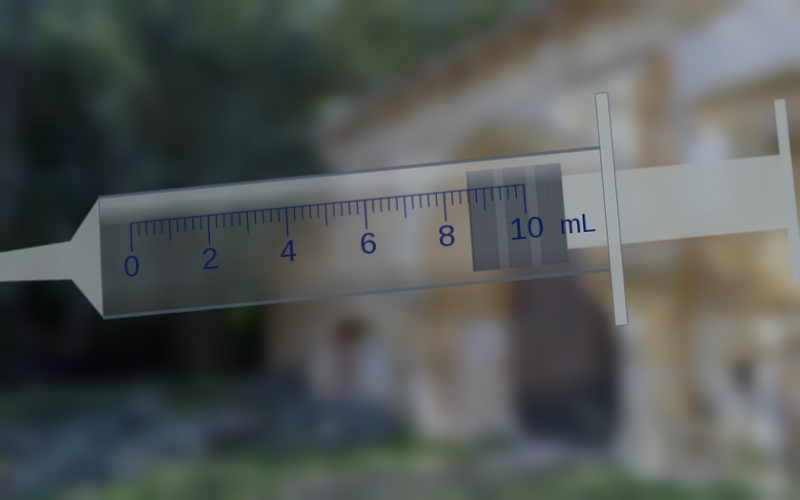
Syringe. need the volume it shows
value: 8.6 mL
